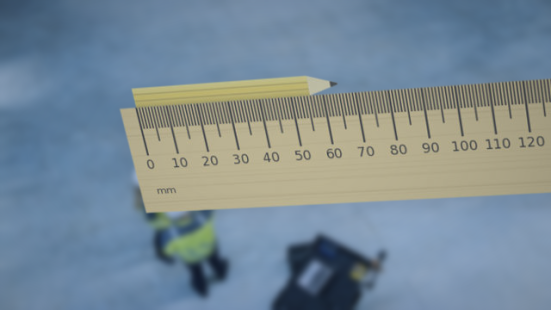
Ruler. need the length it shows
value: 65 mm
